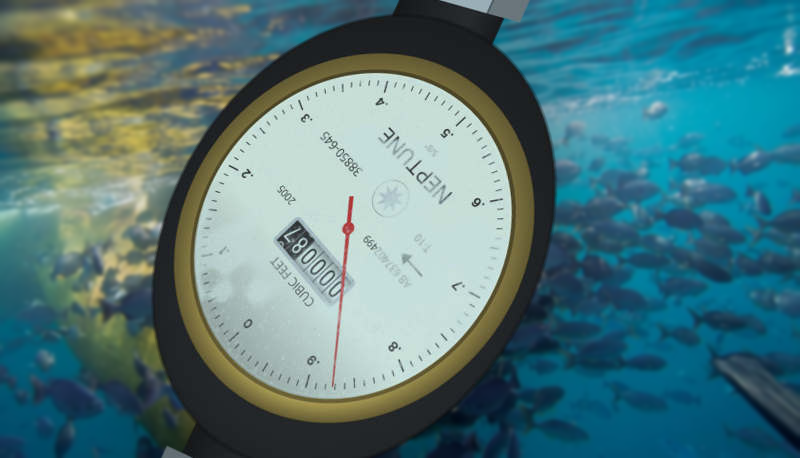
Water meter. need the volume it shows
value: 86.87 ft³
